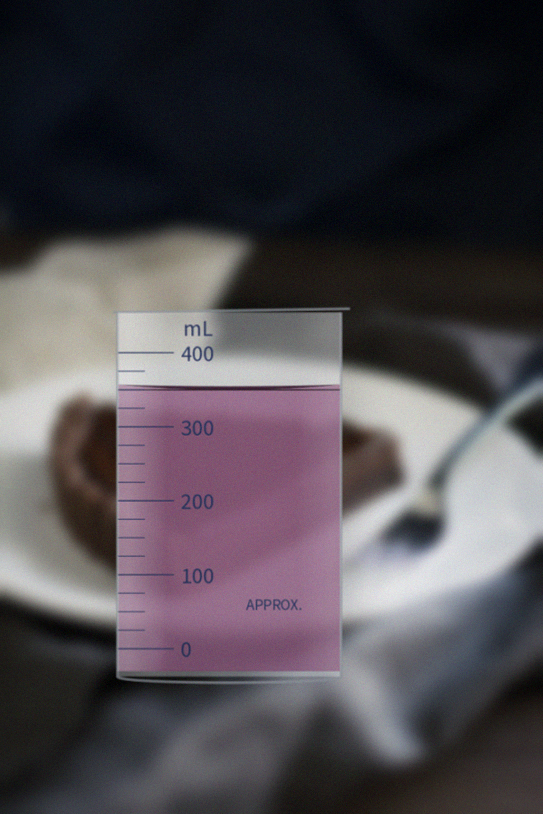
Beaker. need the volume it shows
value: 350 mL
